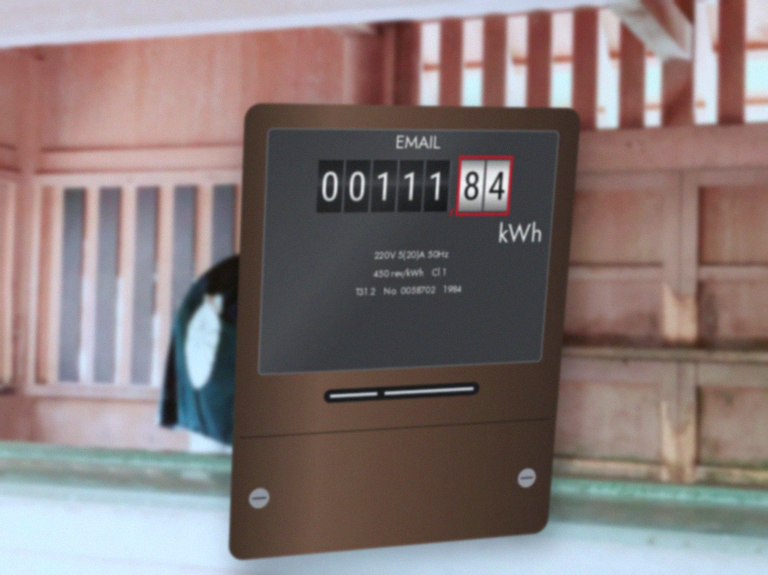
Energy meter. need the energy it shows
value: 111.84 kWh
